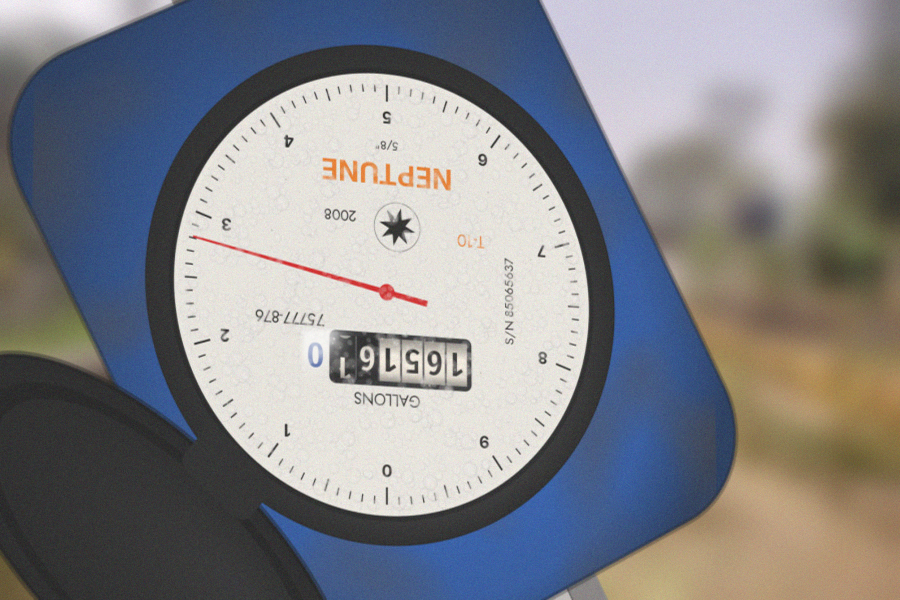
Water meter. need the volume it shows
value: 1651612.8 gal
